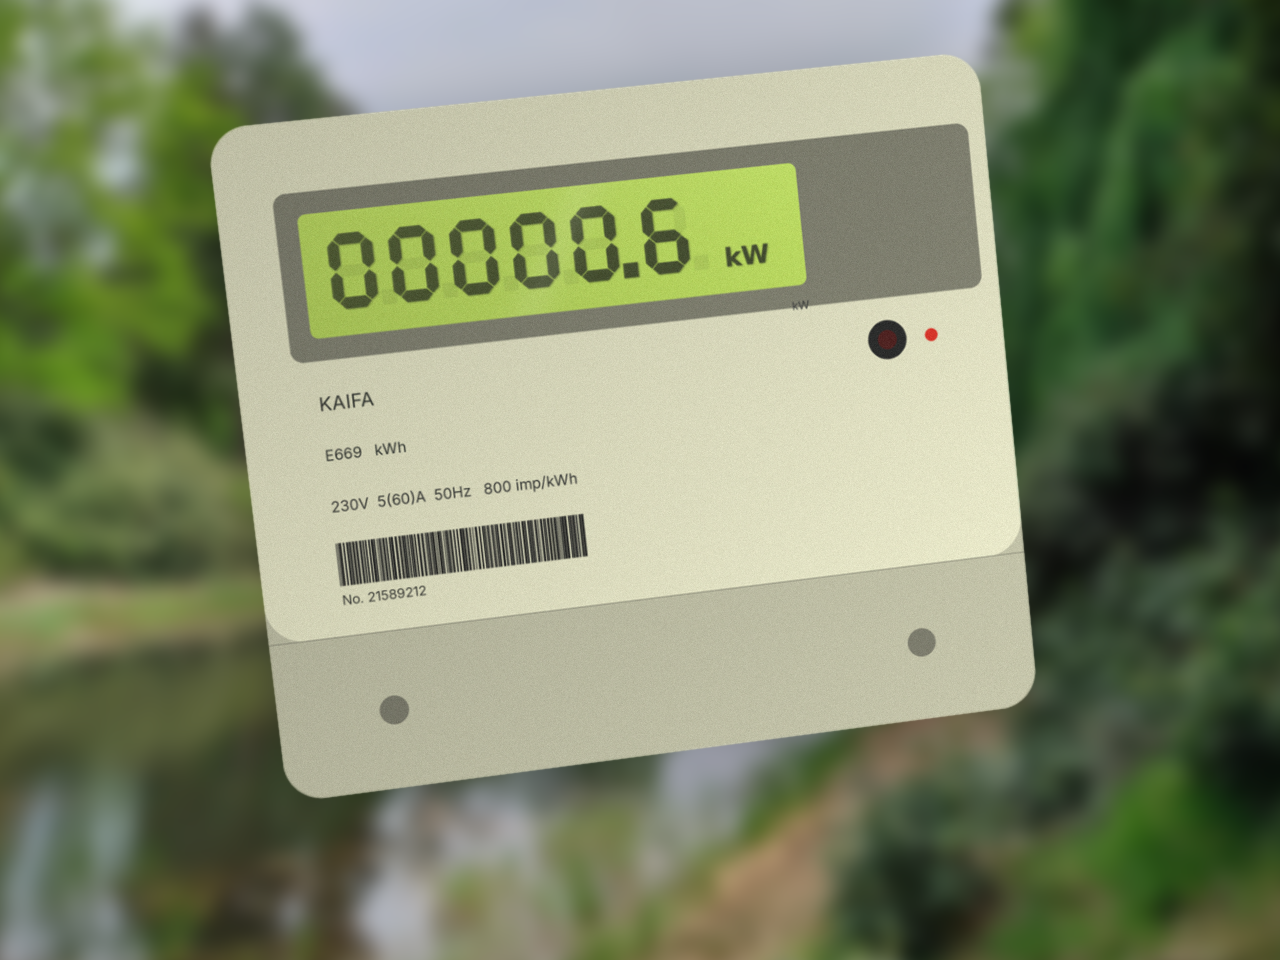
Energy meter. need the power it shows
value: 0.6 kW
